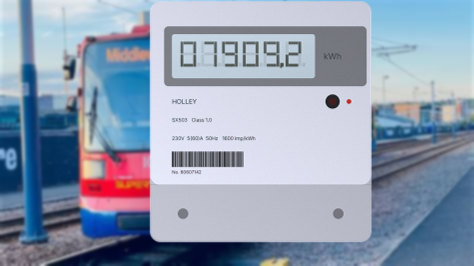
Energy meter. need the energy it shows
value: 7909.2 kWh
